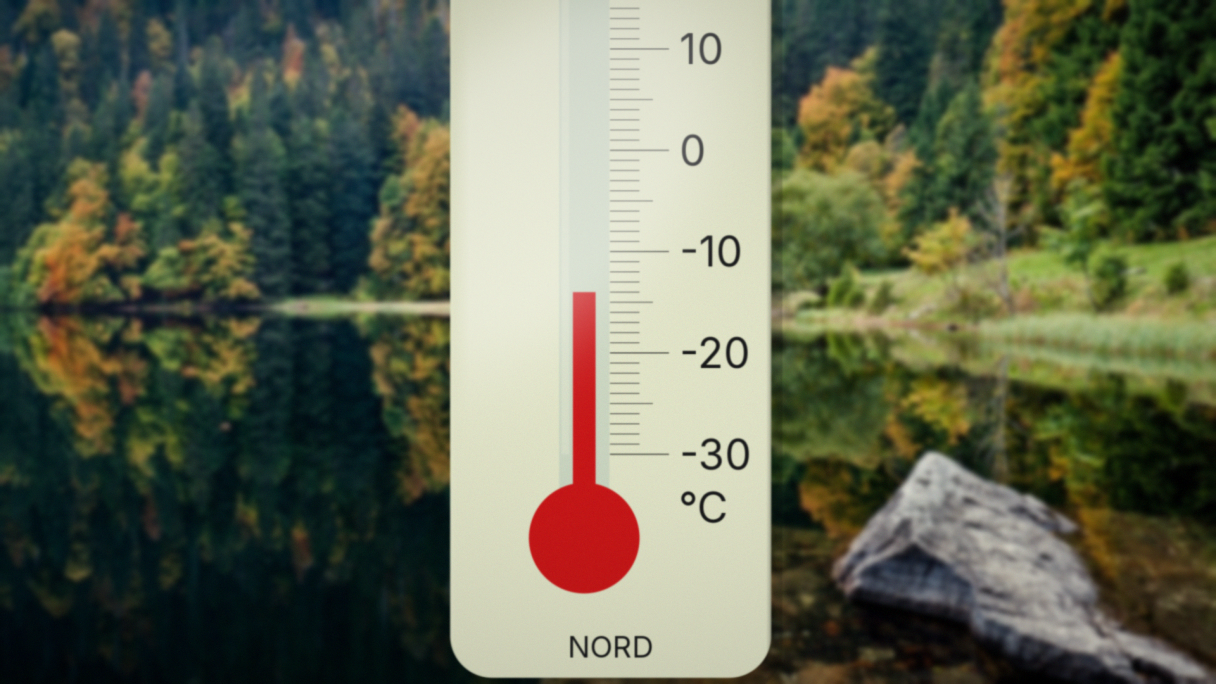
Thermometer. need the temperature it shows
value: -14 °C
